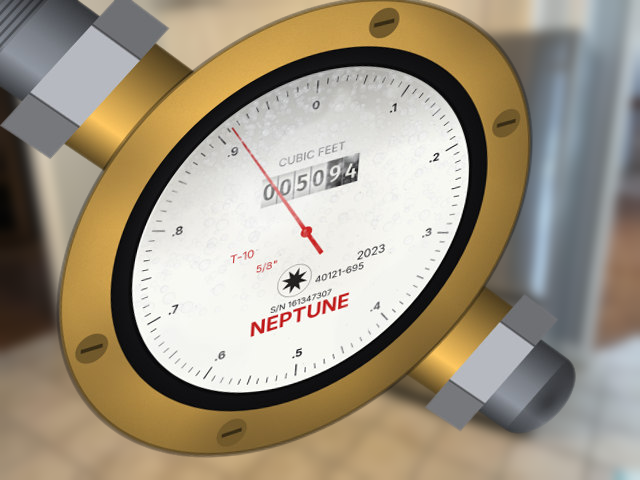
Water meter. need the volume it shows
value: 5093.91 ft³
